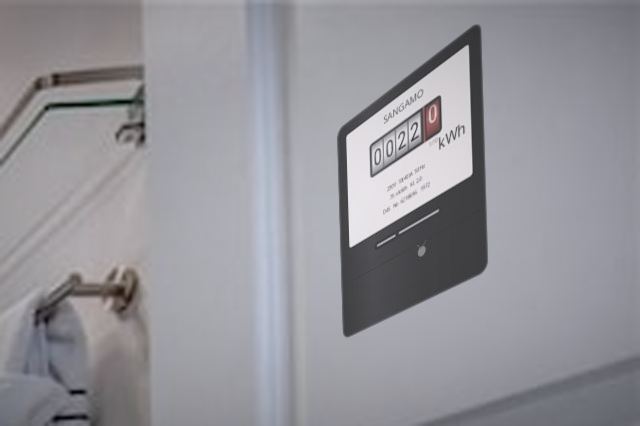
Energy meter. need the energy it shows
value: 22.0 kWh
